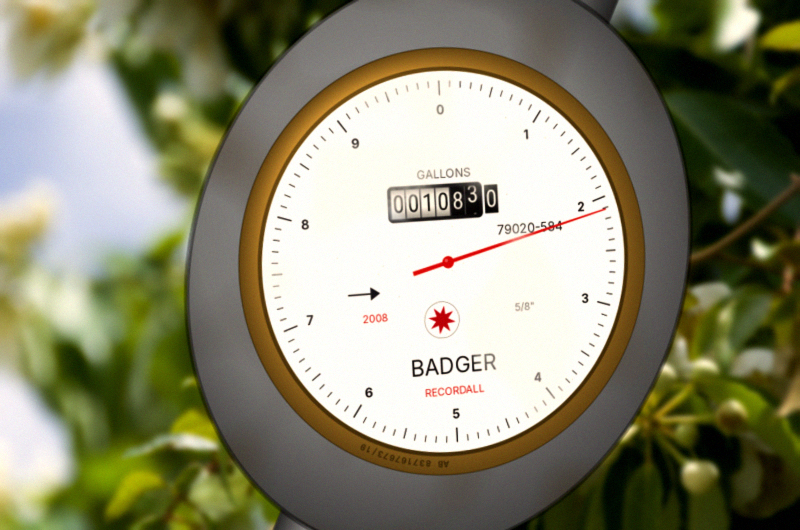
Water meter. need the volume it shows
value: 10832.1 gal
